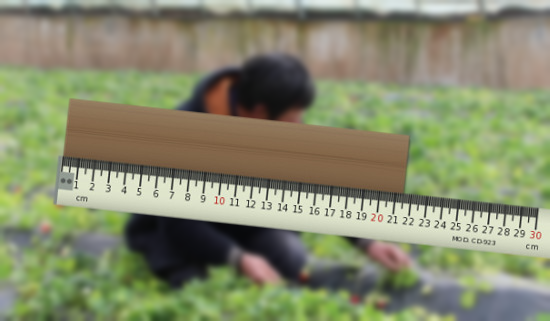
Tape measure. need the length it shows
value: 21.5 cm
